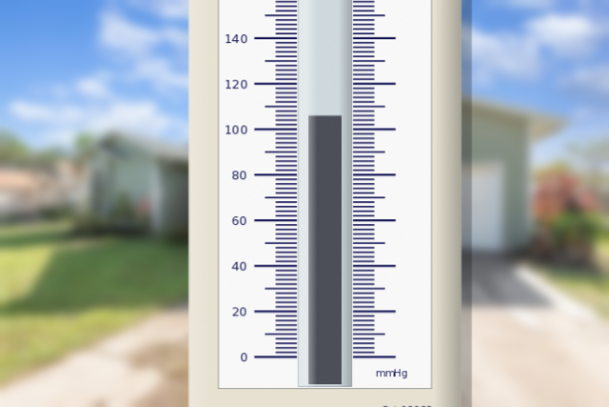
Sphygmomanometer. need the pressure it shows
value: 106 mmHg
